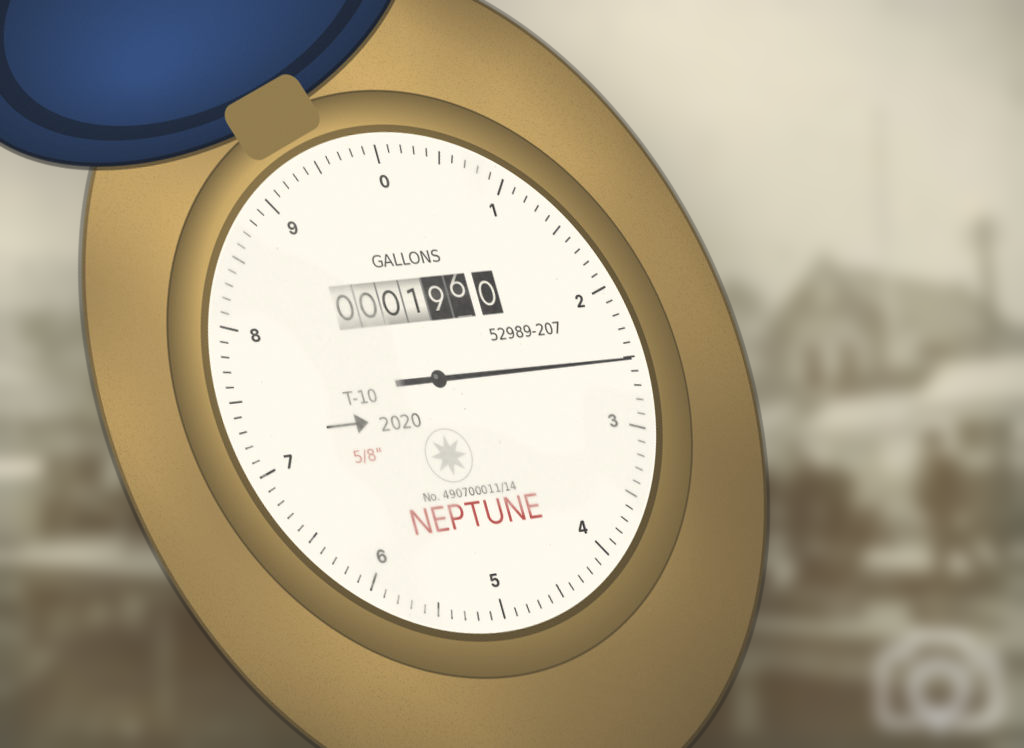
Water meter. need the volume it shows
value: 1962.5 gal
